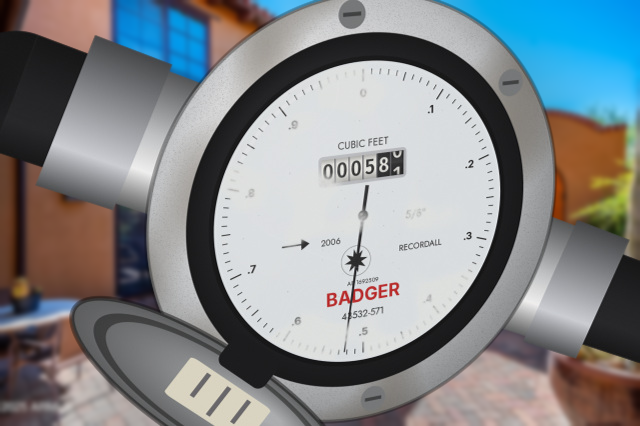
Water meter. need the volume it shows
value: 580.52 ft³
